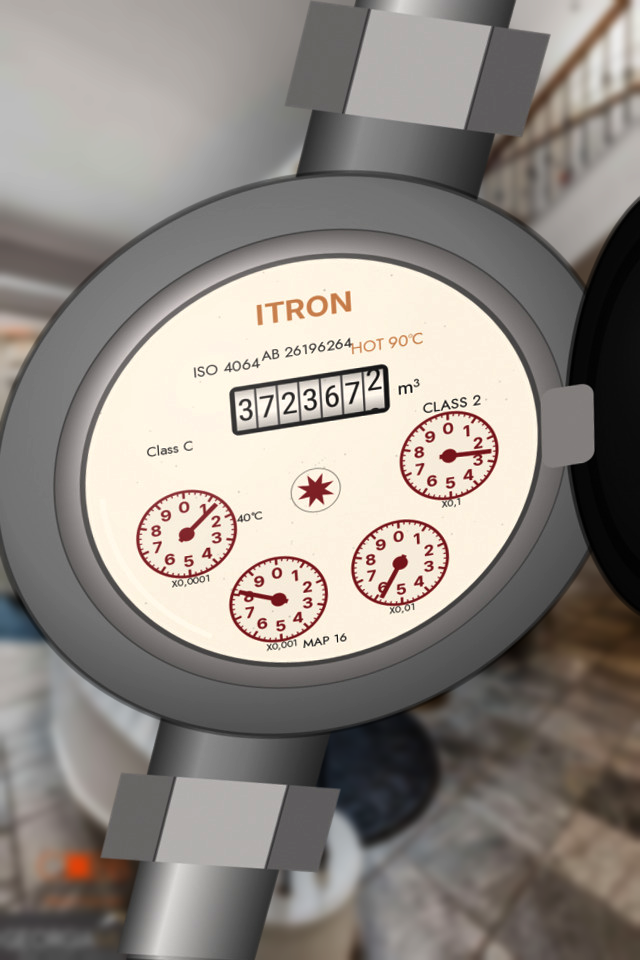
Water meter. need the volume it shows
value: 3723672.2581 m³
